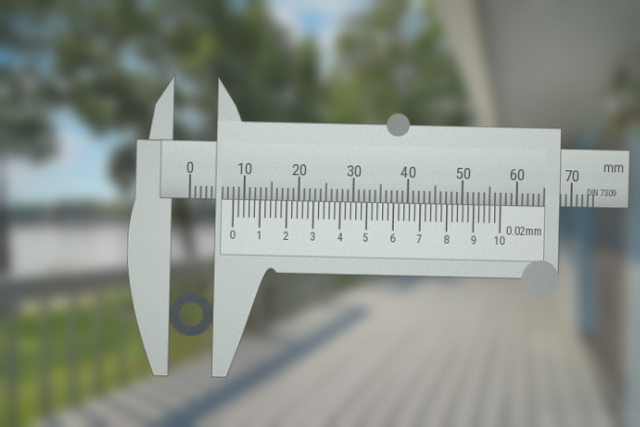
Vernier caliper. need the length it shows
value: 8.0 mm
